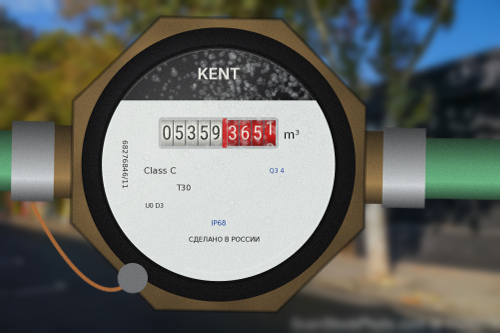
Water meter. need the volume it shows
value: 5359.3651 m³
